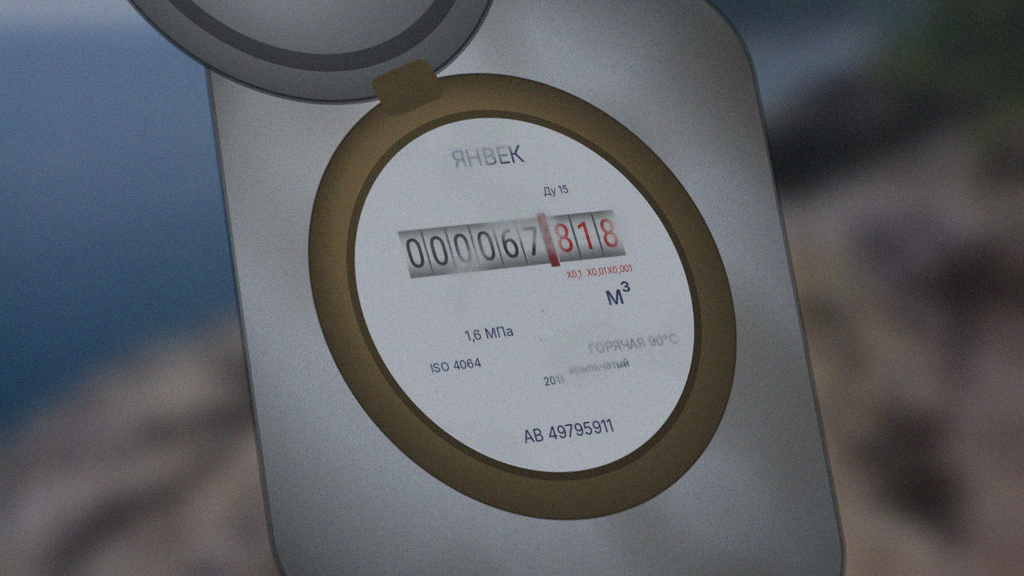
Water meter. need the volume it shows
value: 67.818 m³
